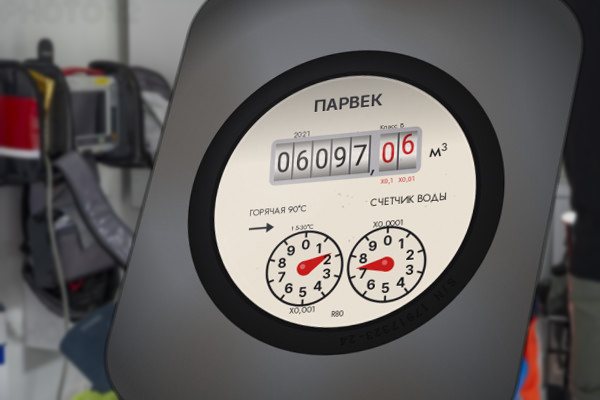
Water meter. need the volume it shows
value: 6097.0617 m³
